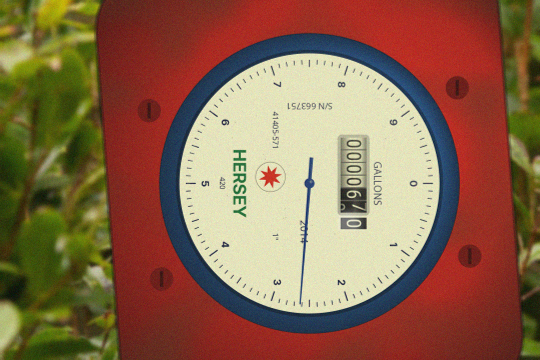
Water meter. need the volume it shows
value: 672.6 gal
